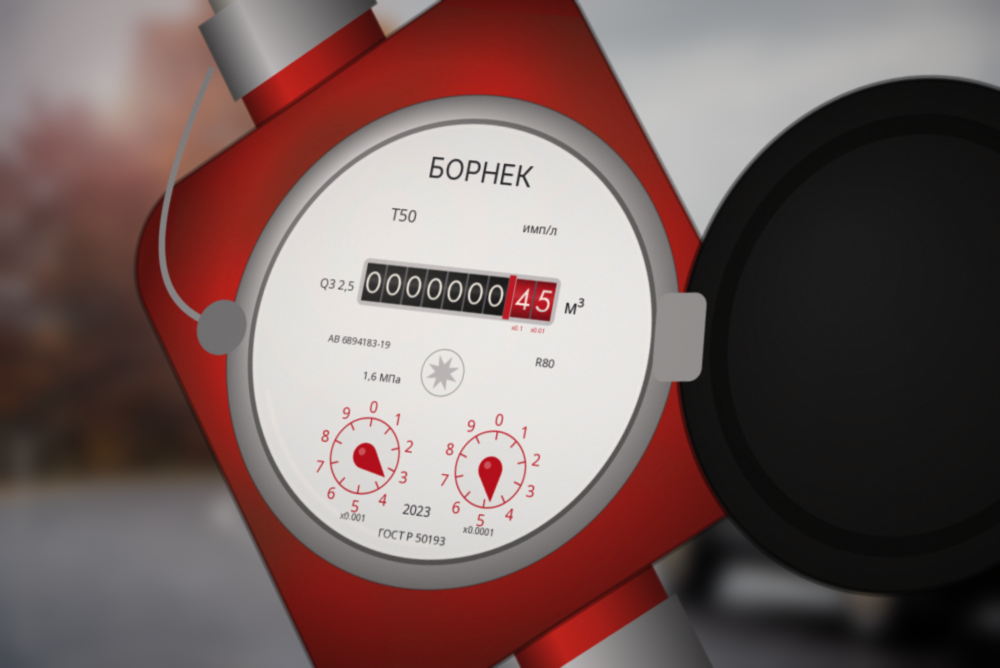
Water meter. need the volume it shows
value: 0.4534 m³
